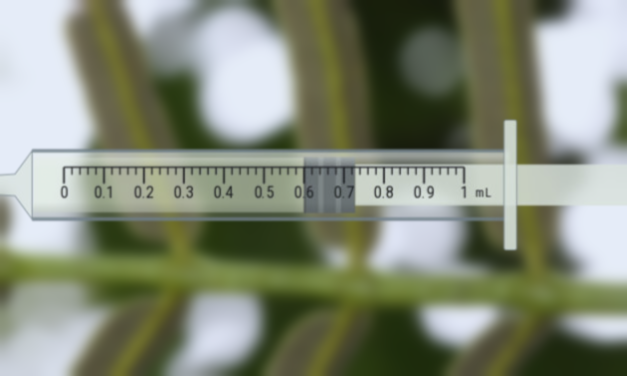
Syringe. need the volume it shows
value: 0.6 mL
